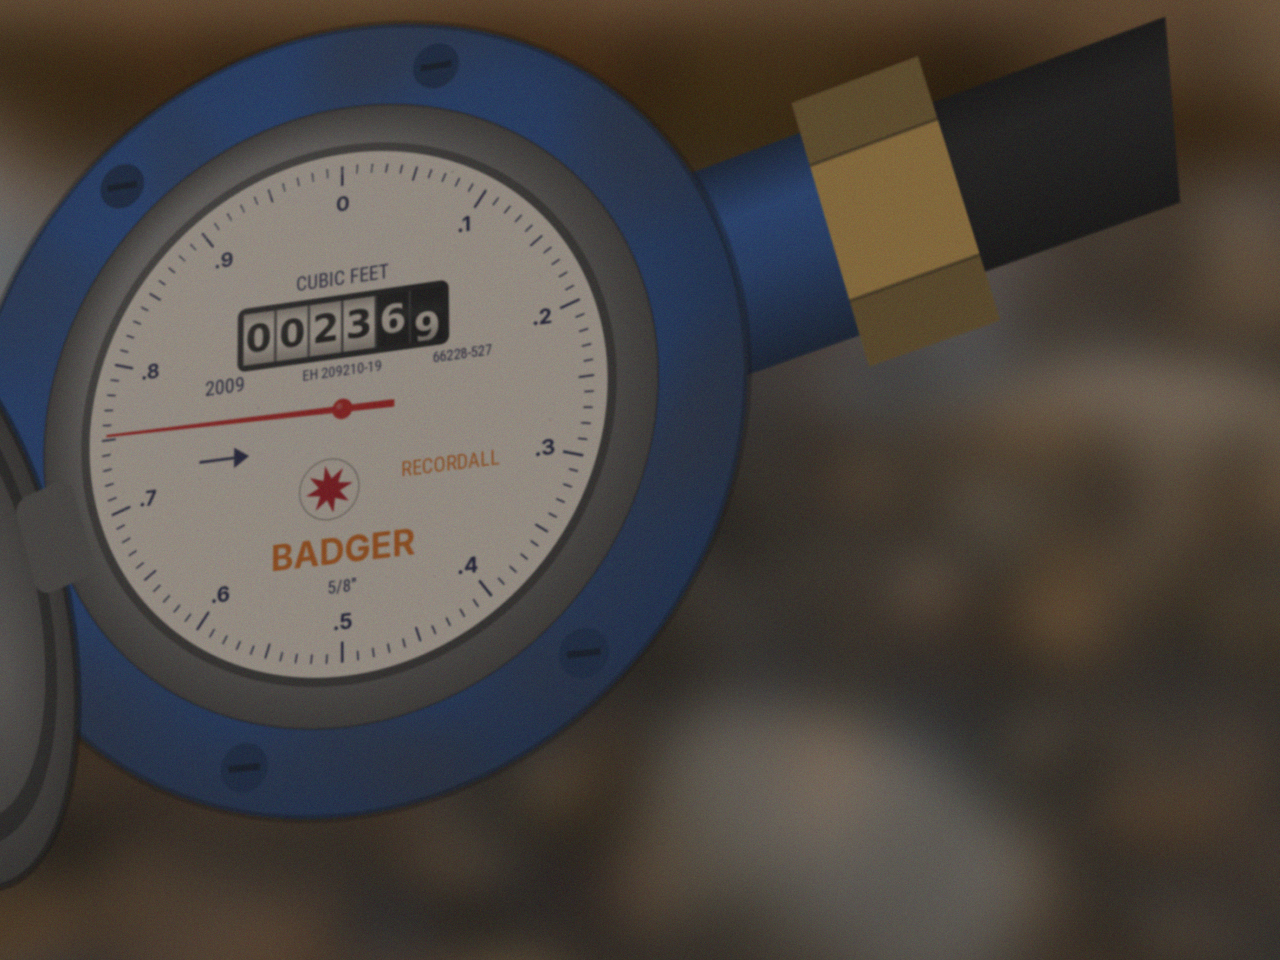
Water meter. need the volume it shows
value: 2368.75 ft³
